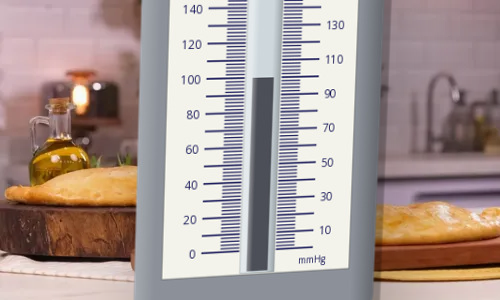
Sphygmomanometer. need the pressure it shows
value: 100 mmHg
